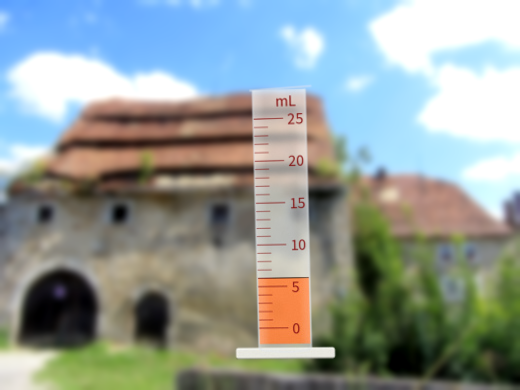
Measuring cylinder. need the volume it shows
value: 6 mL
